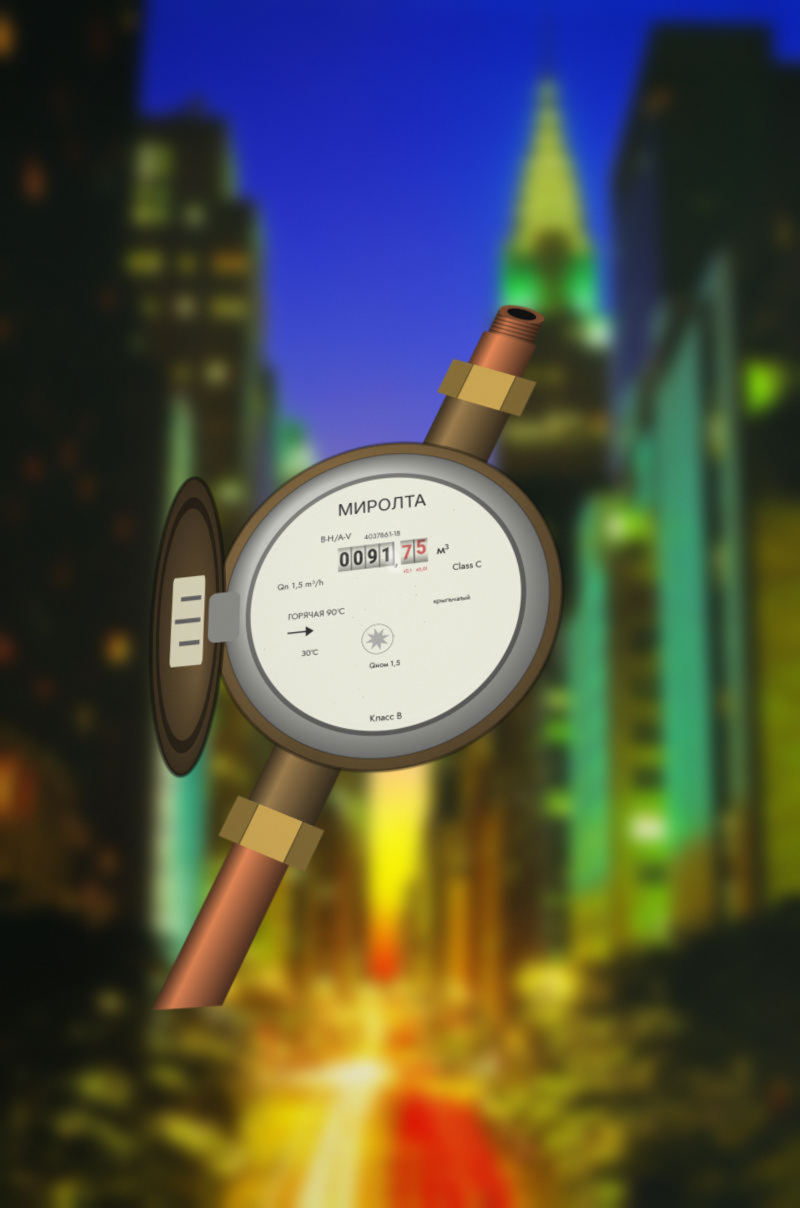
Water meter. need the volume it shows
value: 91.75 m³
